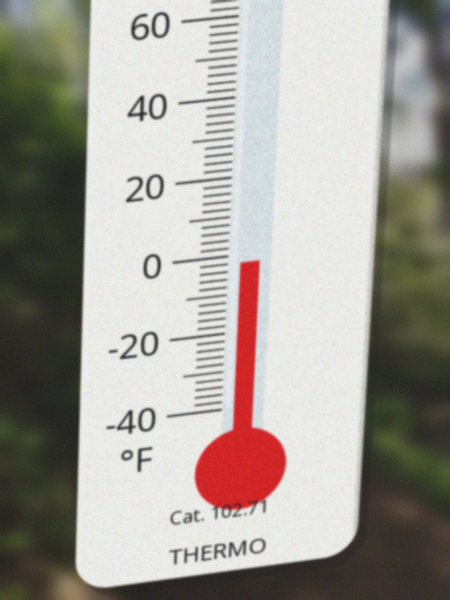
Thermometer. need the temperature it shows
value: -2 °F
